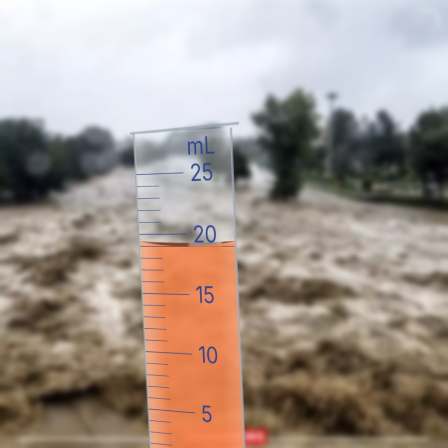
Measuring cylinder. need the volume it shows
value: 19 mL
